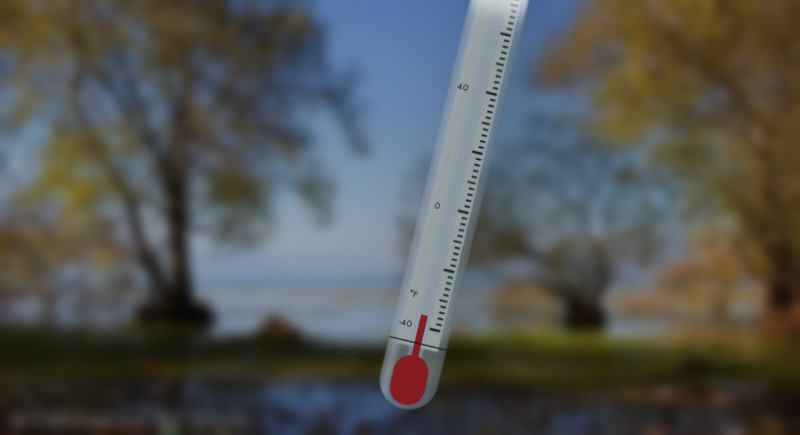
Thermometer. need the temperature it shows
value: -36 °F
